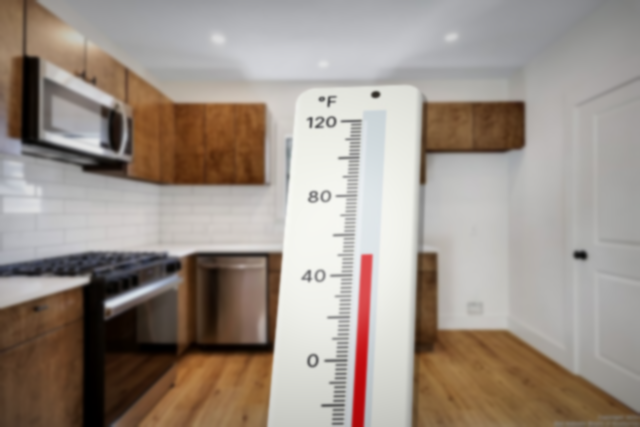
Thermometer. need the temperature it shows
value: 50 °F
